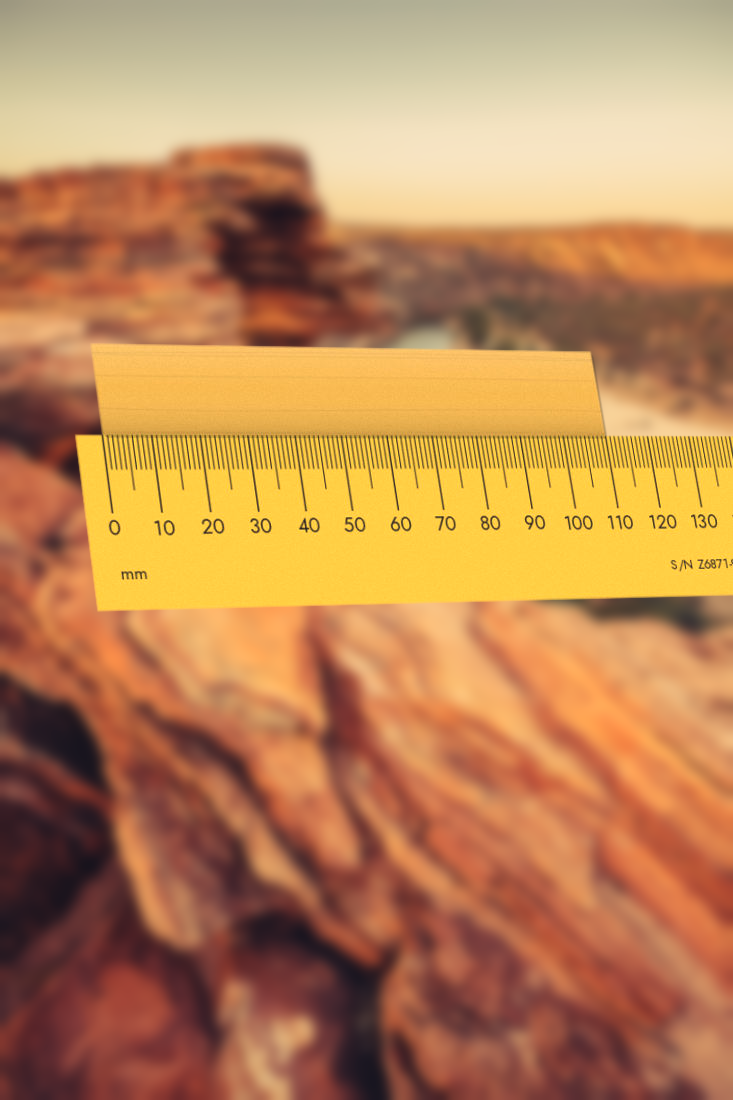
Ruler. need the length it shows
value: 110 mm
